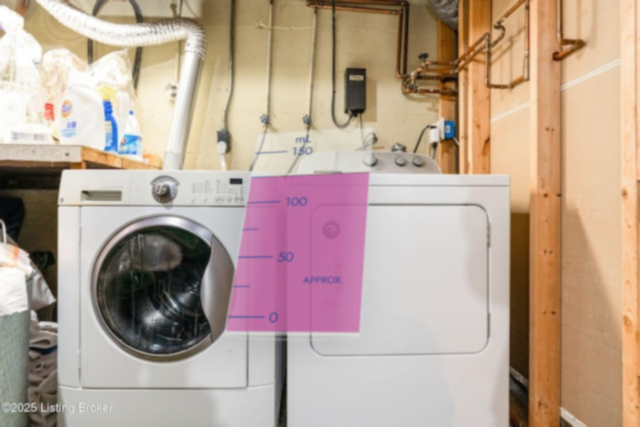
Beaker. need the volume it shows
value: 125 mL
